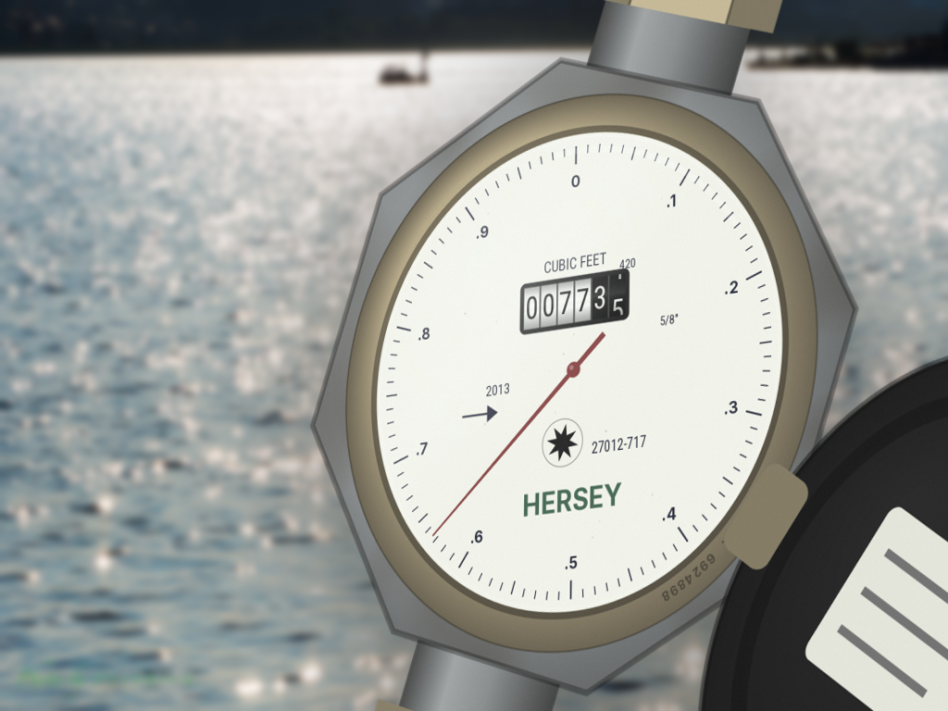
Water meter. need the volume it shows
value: 7734.63 ft³
